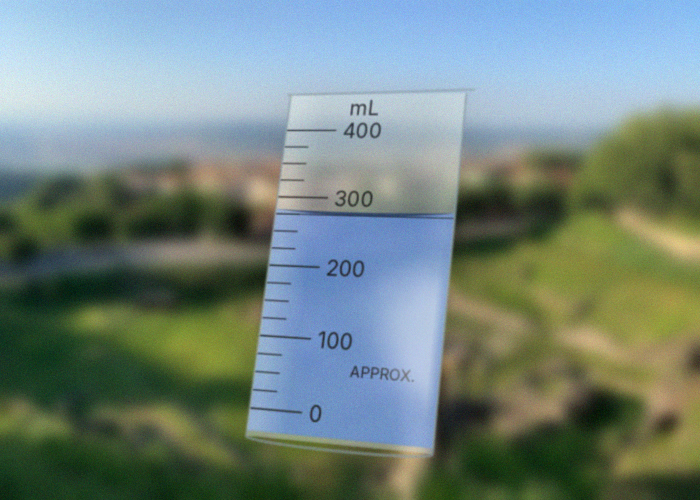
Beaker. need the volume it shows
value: 275 mL
